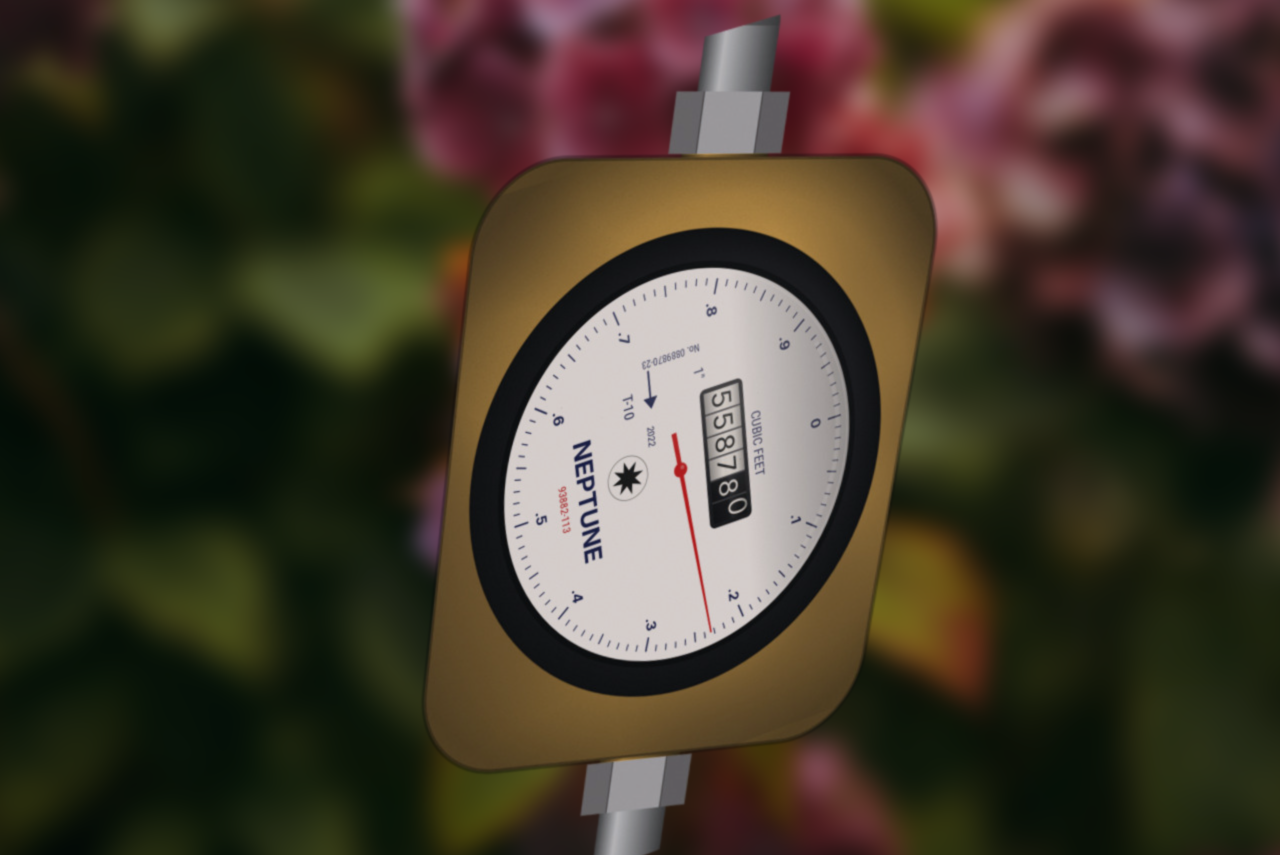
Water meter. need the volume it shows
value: 558780.23 ft³
